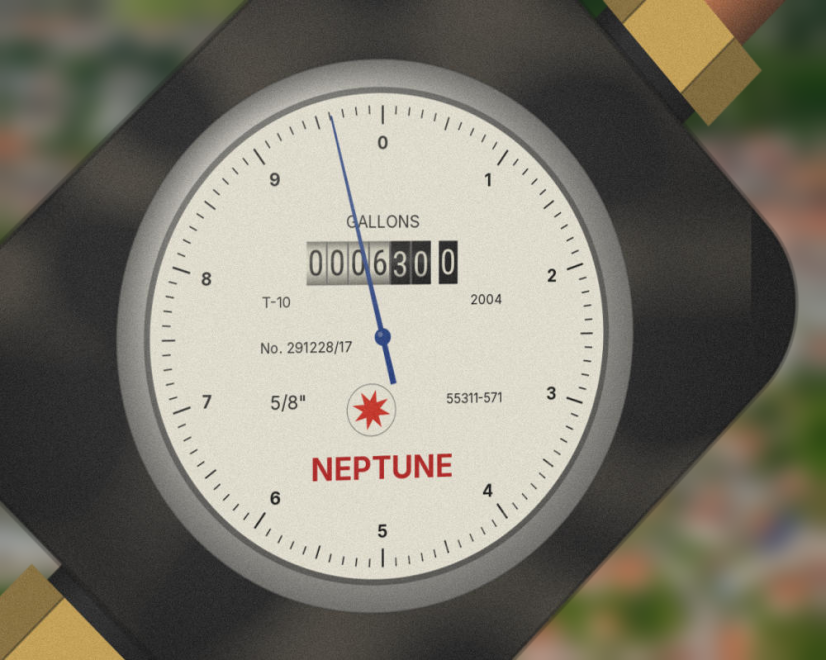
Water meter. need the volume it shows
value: 6299.6 gal
